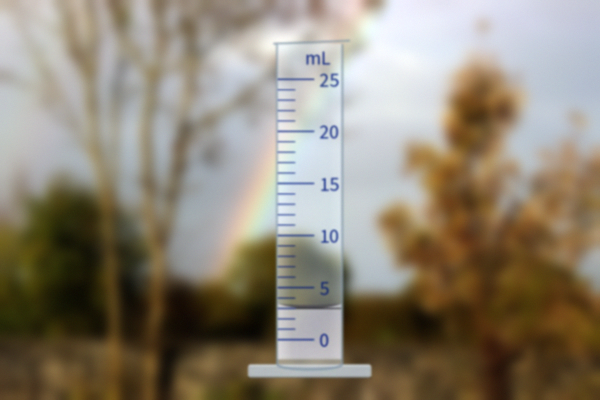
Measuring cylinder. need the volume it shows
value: 3 mL
